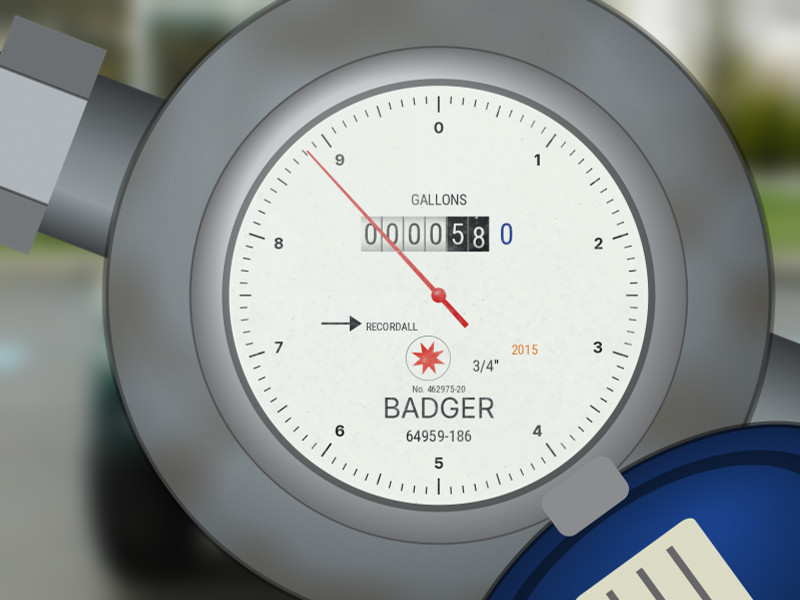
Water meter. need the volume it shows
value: 578.8 gal
